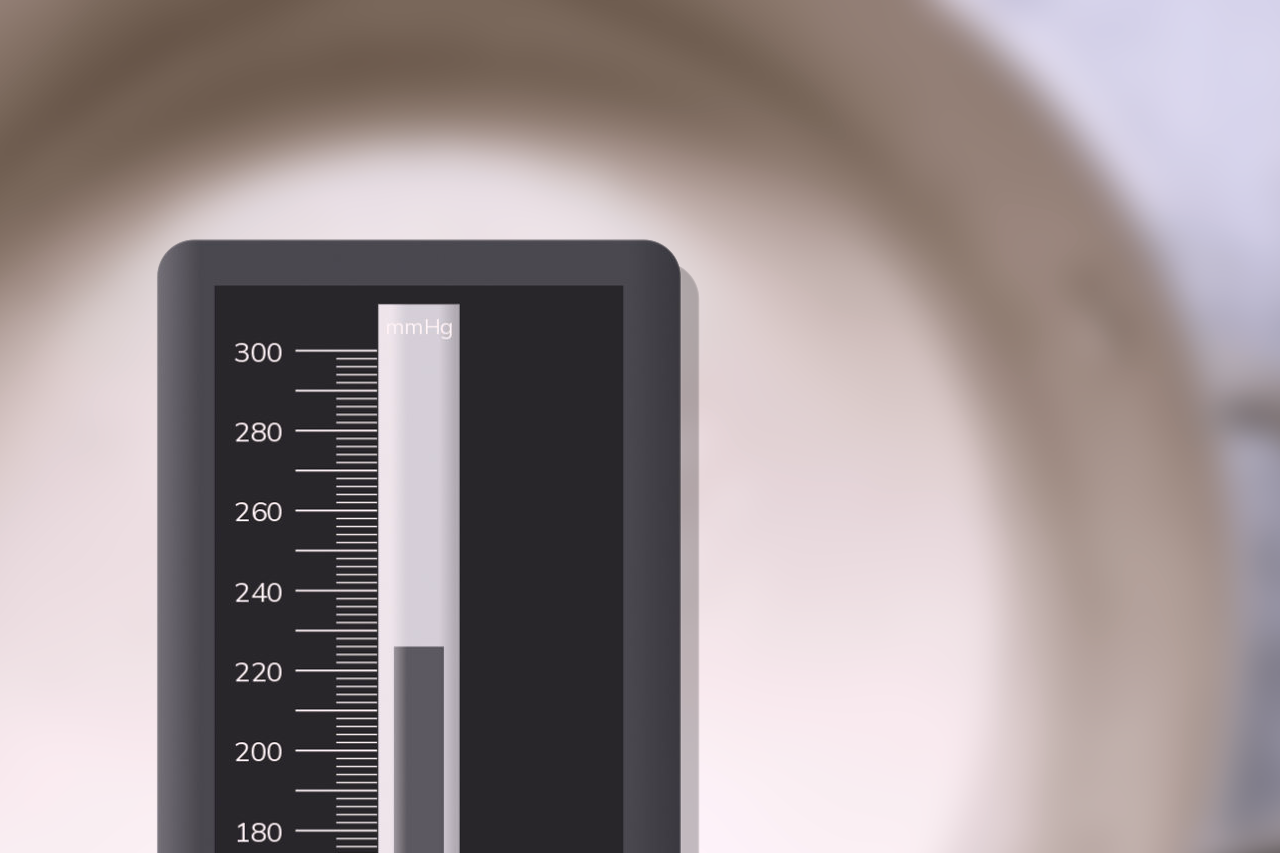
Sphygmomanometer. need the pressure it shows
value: 226 mmHg
